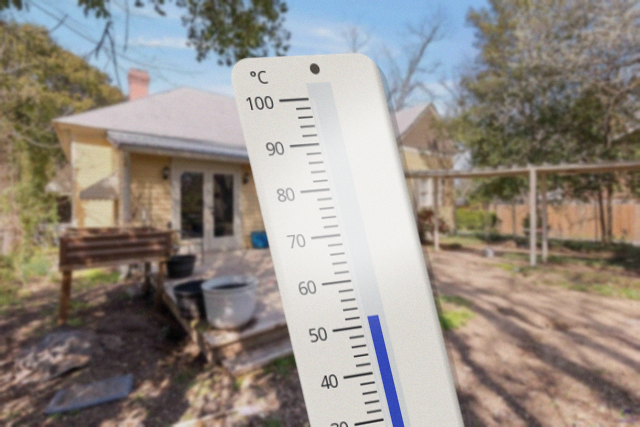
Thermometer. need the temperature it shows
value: 52 °C
